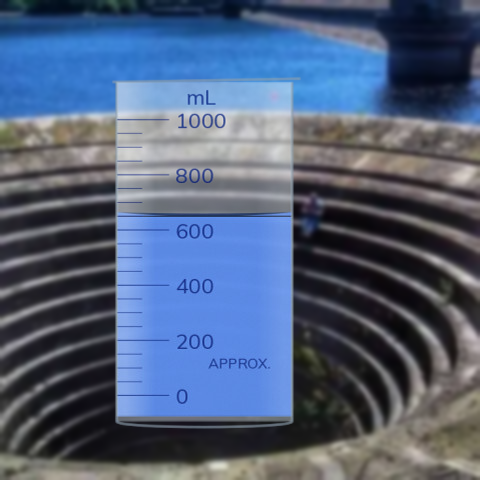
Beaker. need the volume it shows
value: 650 mL
